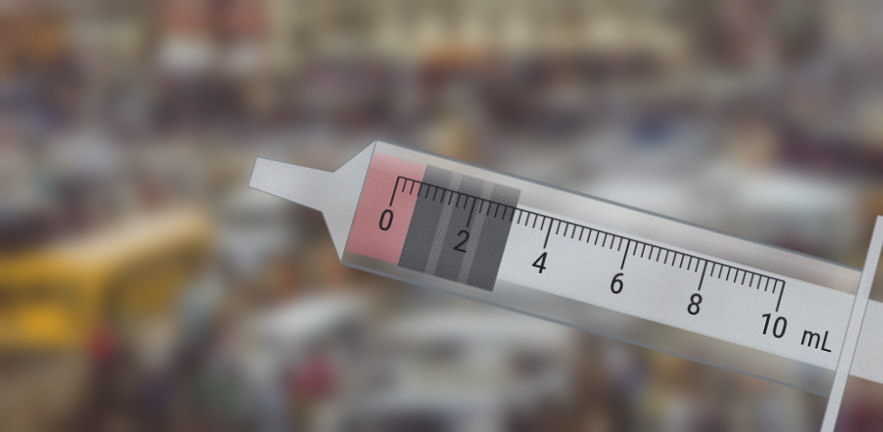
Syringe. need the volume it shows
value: 0.6 mL
